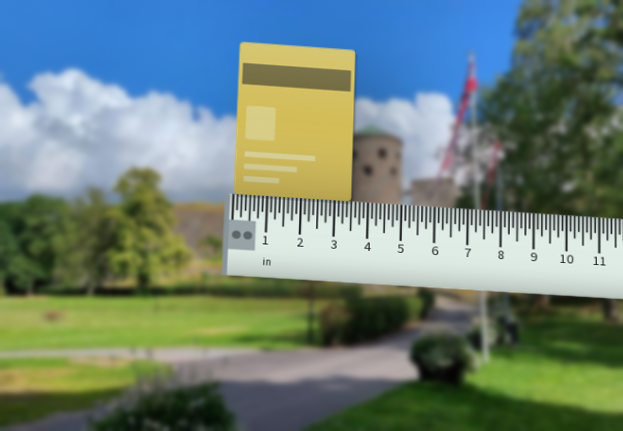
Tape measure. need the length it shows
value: 3.5 in
